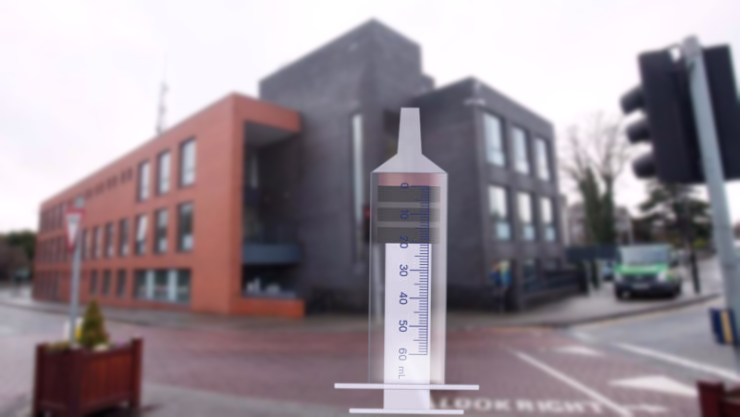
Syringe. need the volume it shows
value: 0 mL
